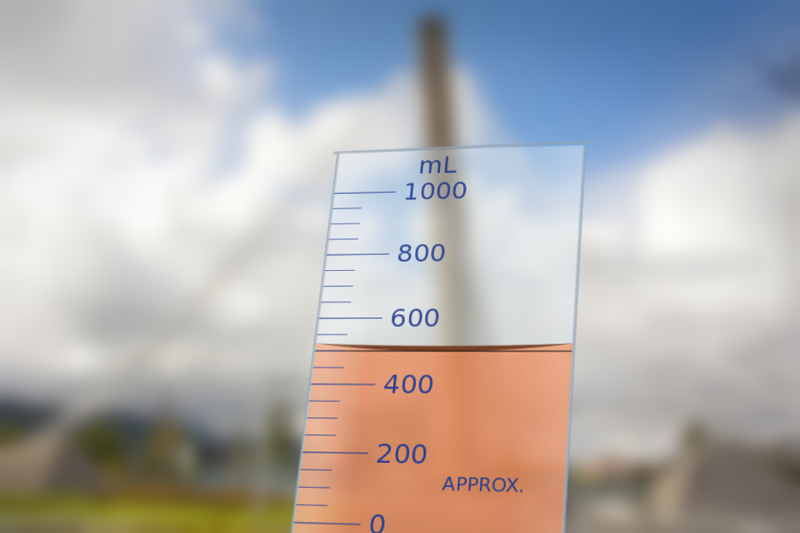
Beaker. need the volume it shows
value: 500 mL
